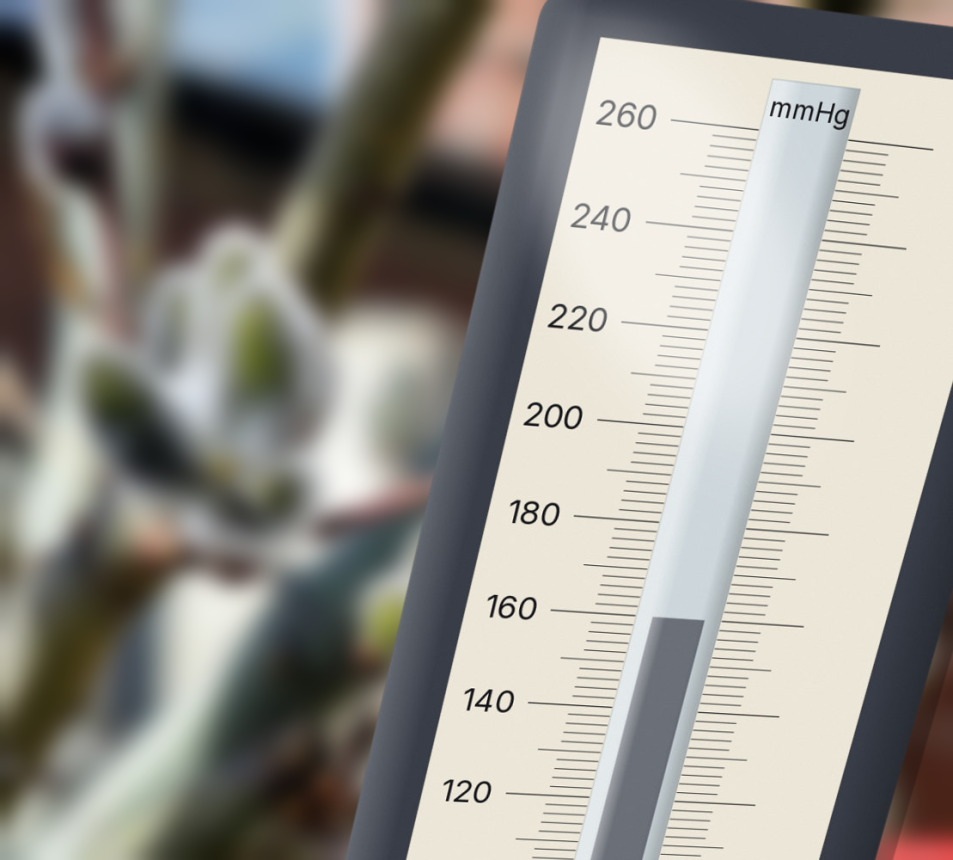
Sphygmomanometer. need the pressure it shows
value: 160 mmHg
